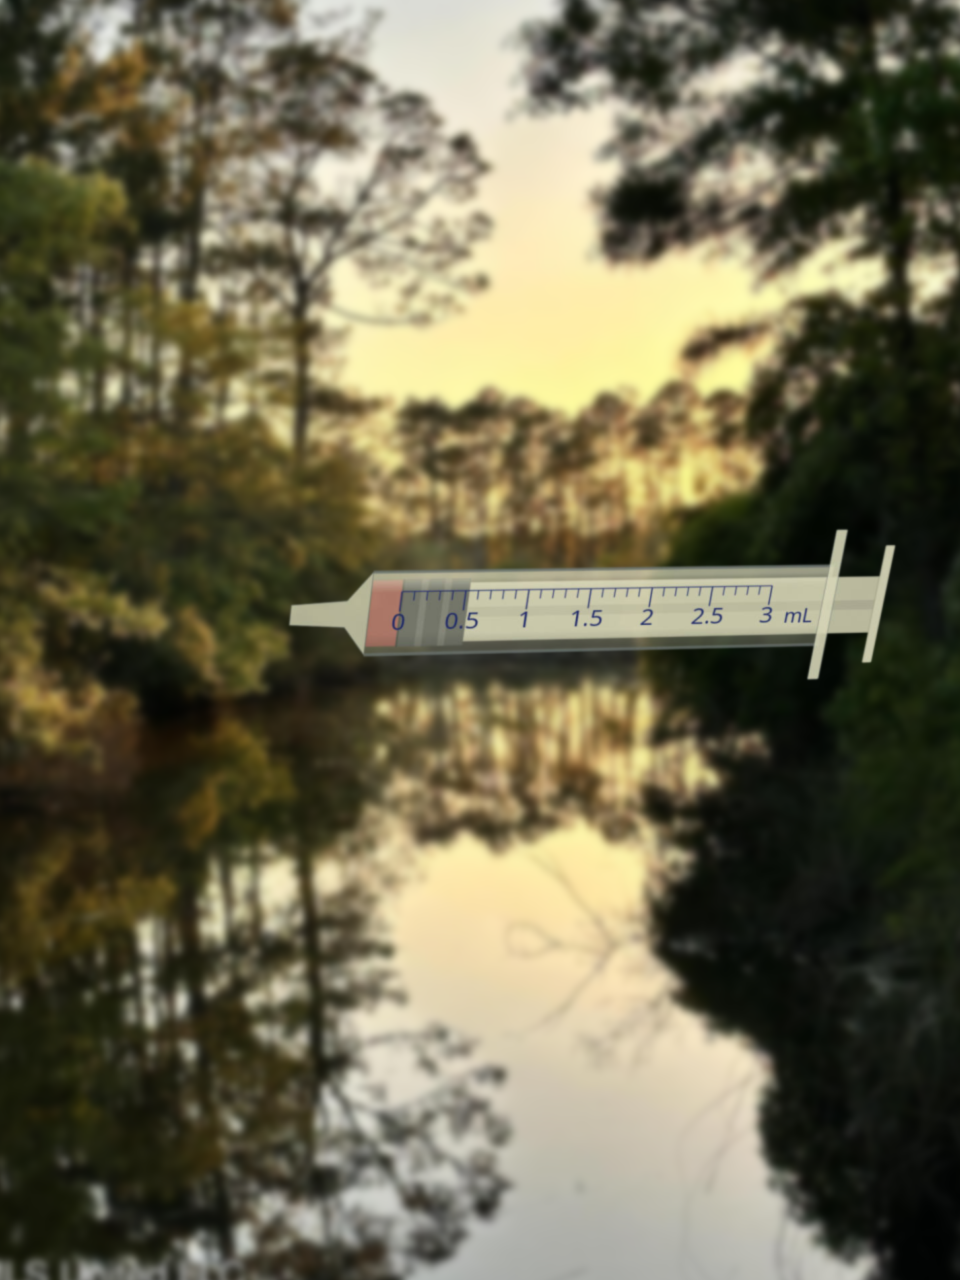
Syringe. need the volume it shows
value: 0 mL
